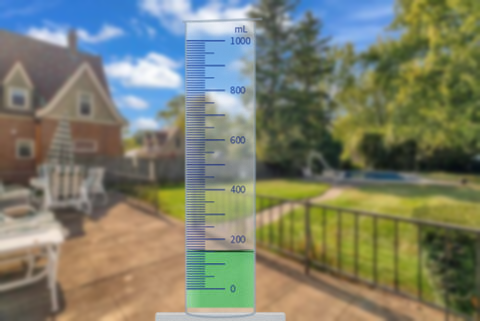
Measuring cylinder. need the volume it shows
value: 150 mL
